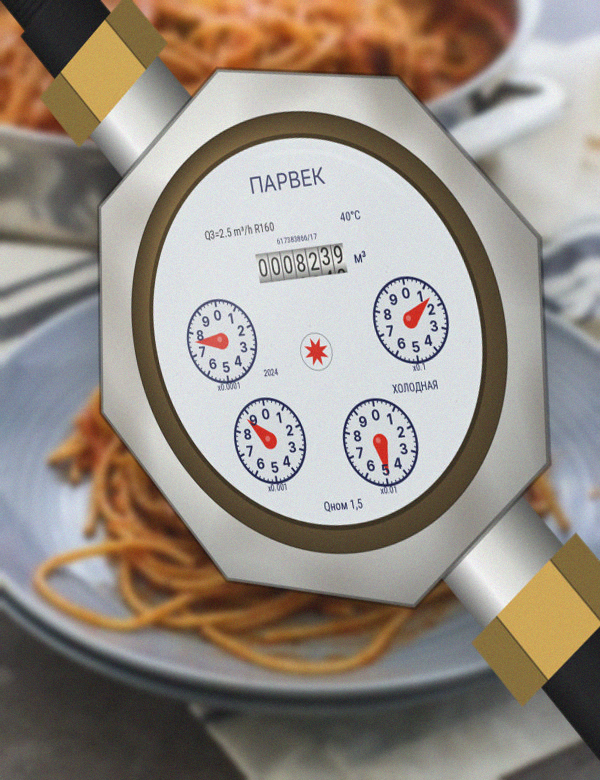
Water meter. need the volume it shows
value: 8239.1487 m³
